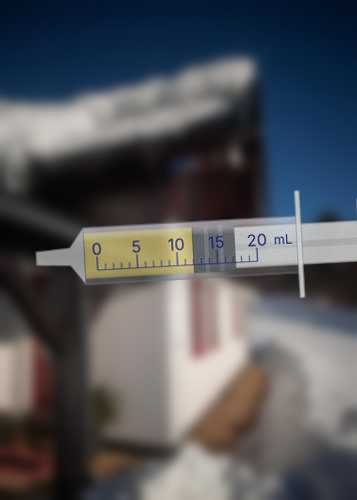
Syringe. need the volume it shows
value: 12 mL
